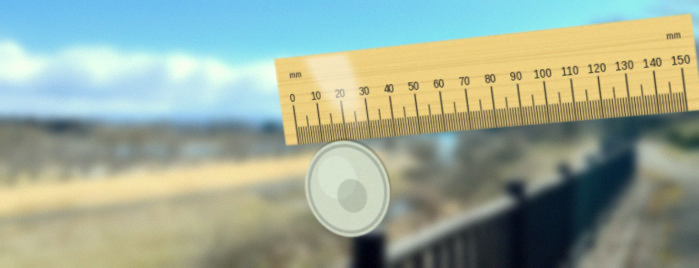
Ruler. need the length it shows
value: 35 mm
